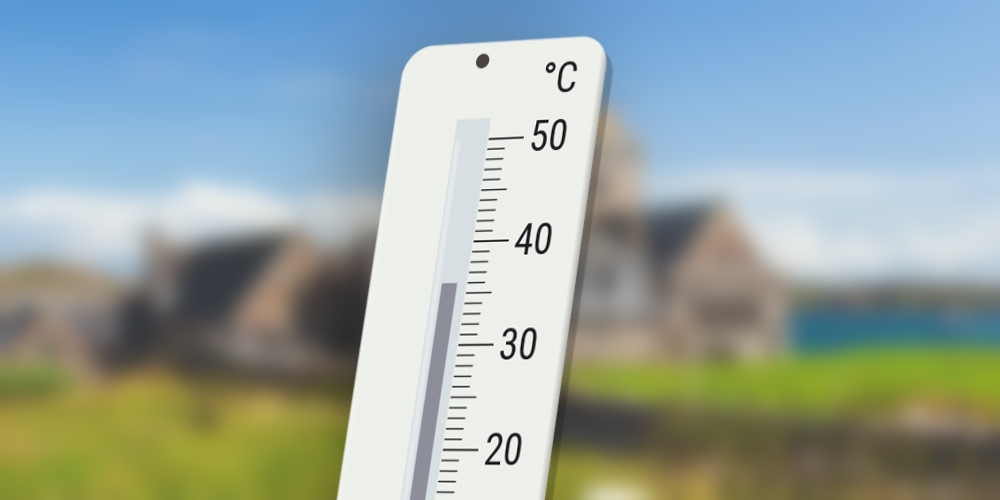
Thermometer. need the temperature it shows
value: 36 °C
